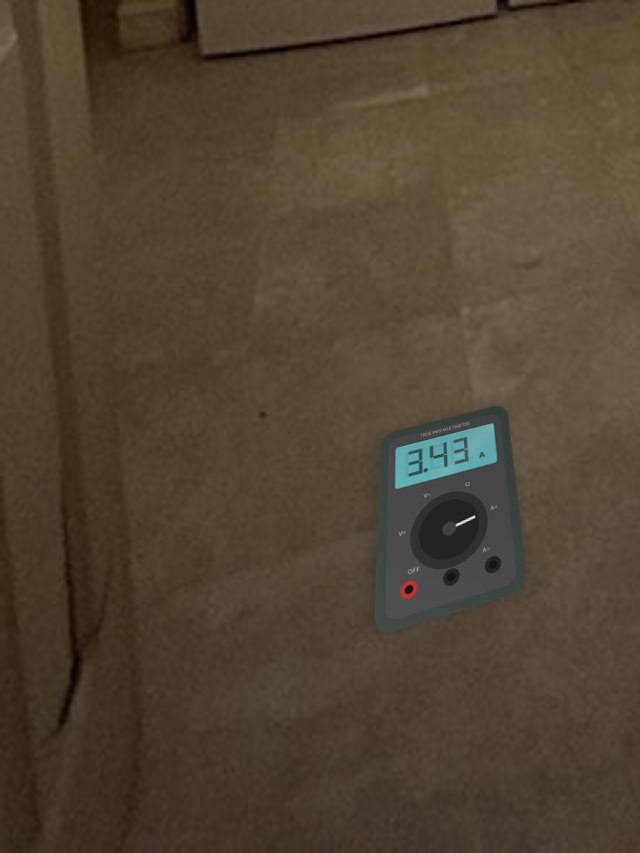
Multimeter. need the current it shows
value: 3.43 A
